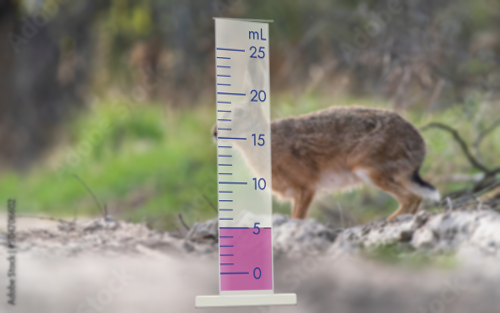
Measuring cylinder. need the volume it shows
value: 5 mL
